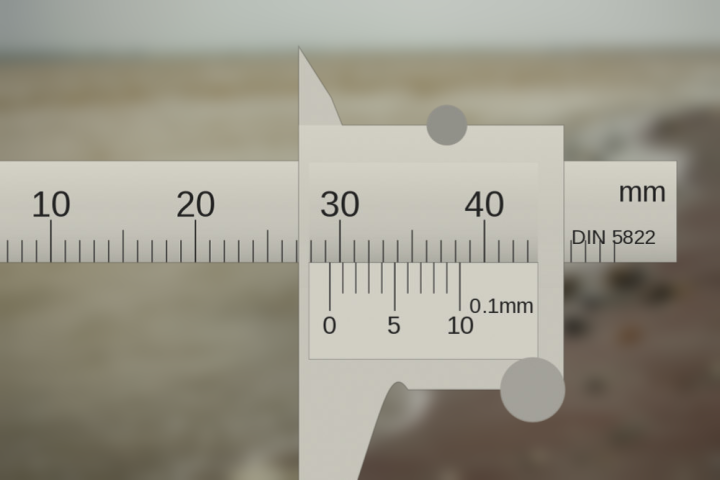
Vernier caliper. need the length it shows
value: 29.3 mm
